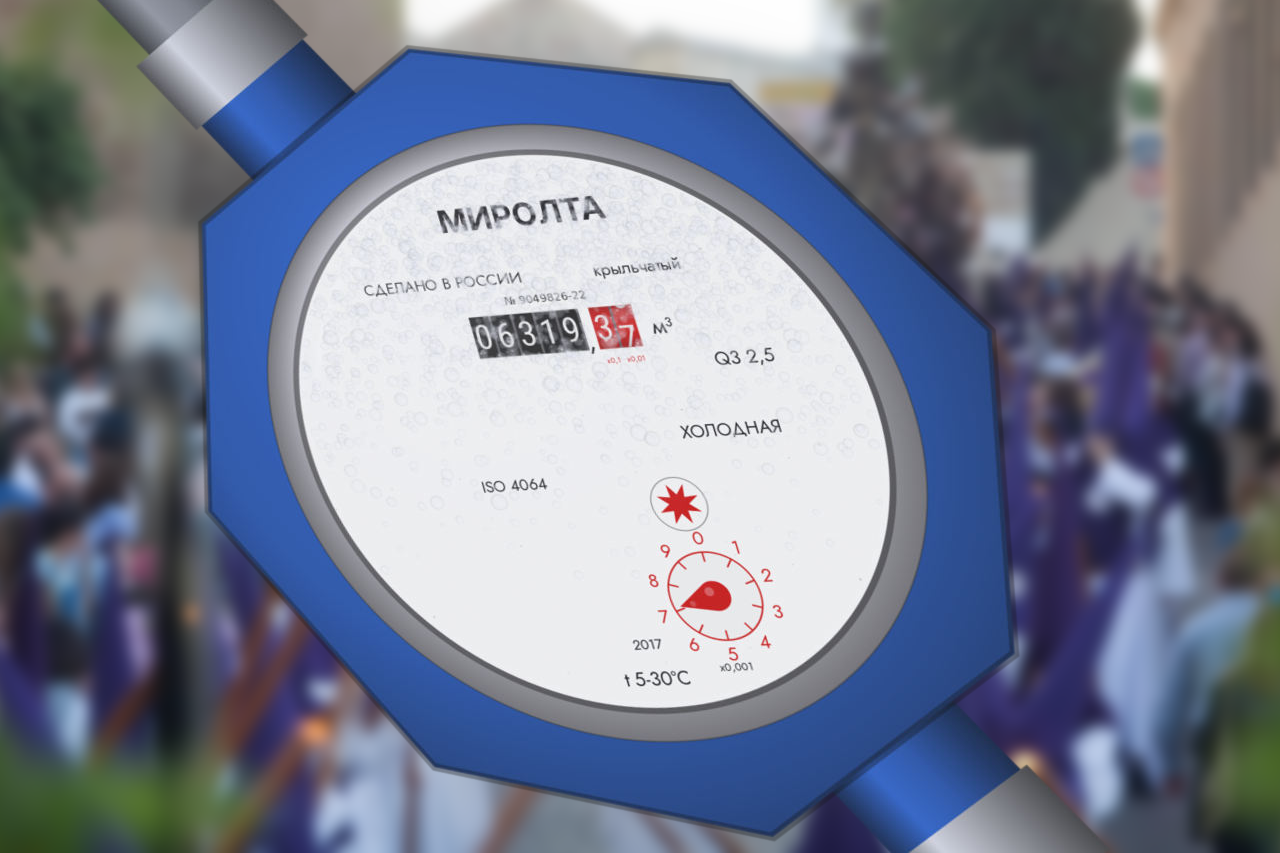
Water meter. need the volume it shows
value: 6319.367 m³
